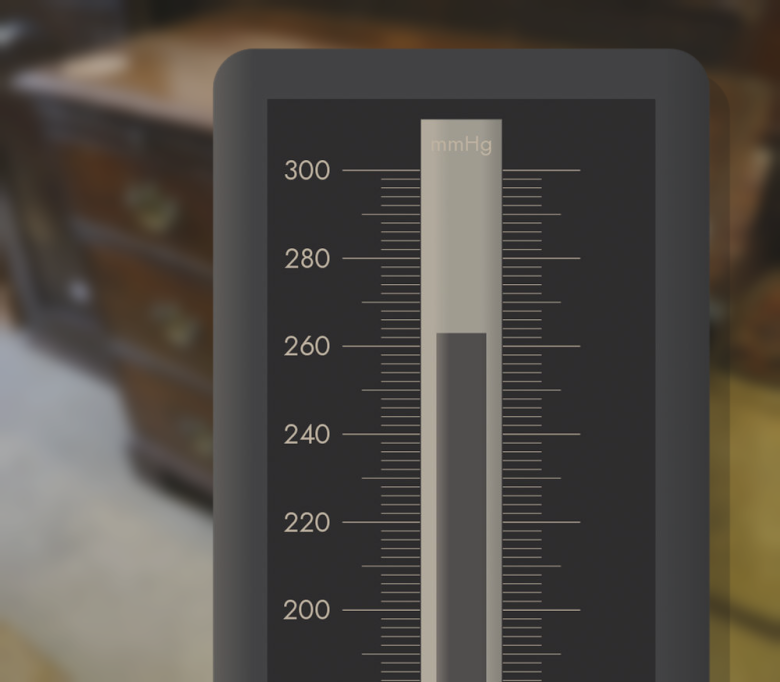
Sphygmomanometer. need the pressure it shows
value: 263 mmHg
